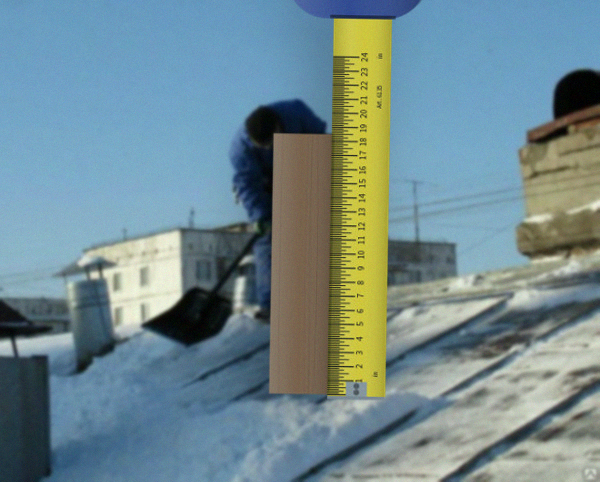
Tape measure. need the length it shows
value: 18.5 in
